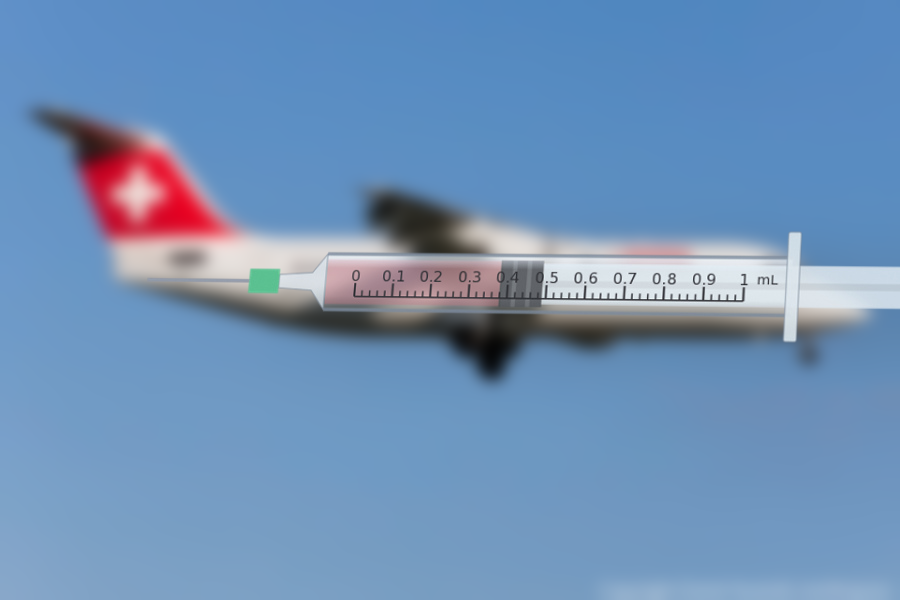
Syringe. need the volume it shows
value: 0.38 mL
